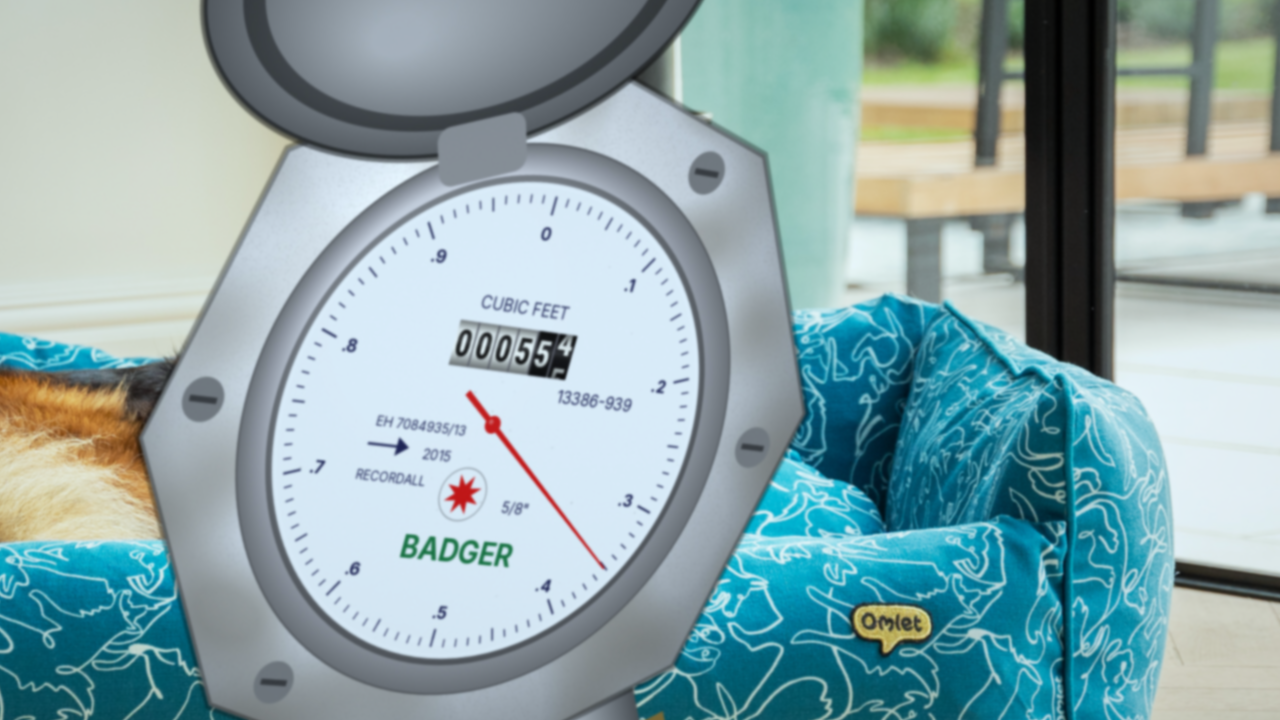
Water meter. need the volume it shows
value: 554.35 ft³
